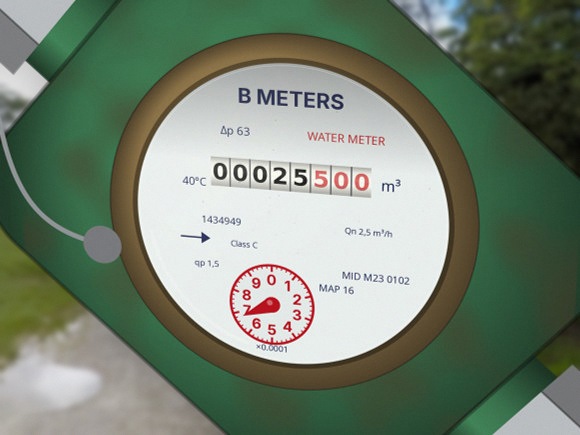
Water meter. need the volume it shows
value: 25.5006 m³
